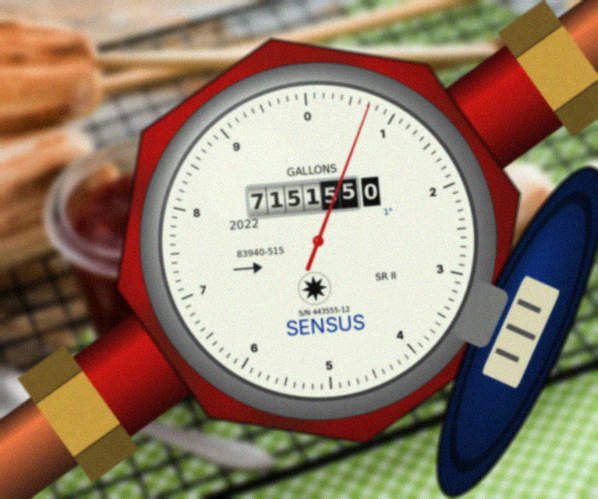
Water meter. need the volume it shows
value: 7151550.7 gal
